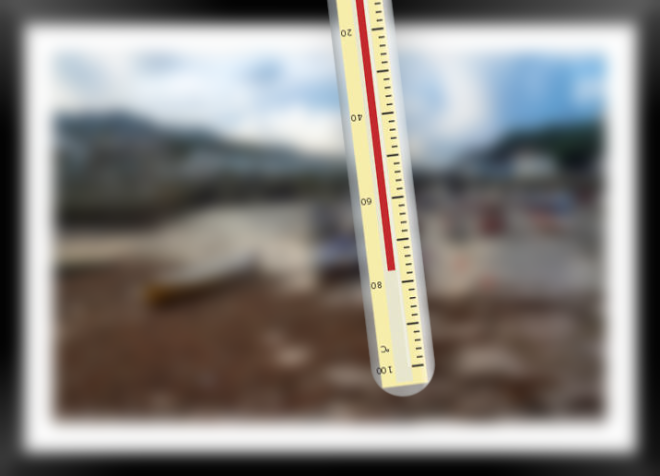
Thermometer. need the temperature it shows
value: 77 °C
